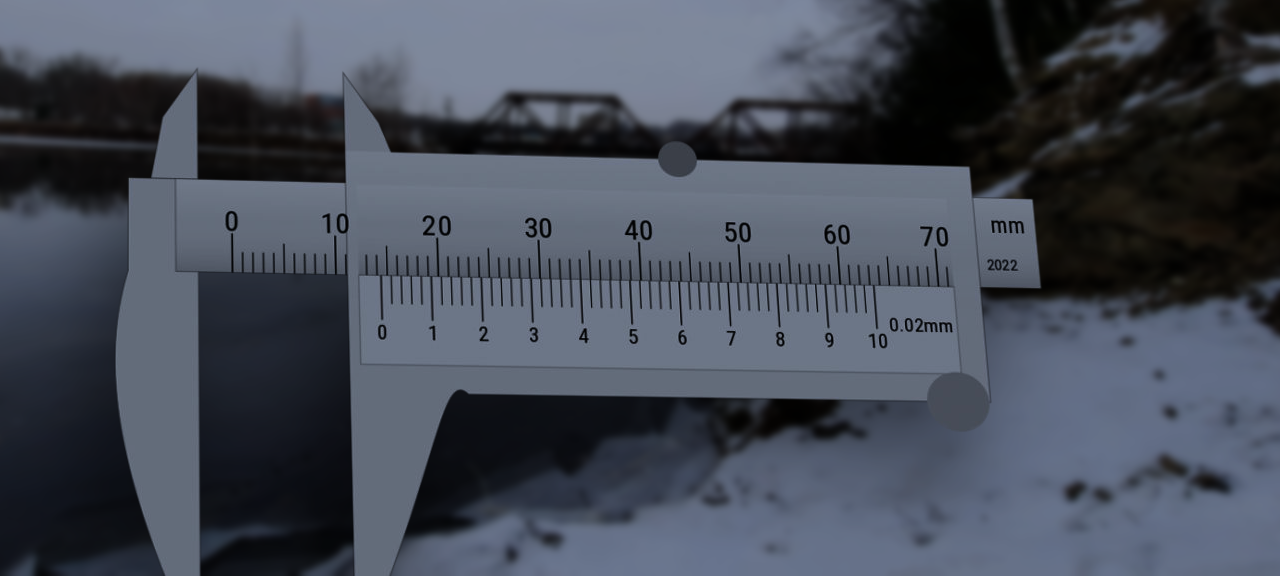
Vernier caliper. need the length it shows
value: 14.4 mm
